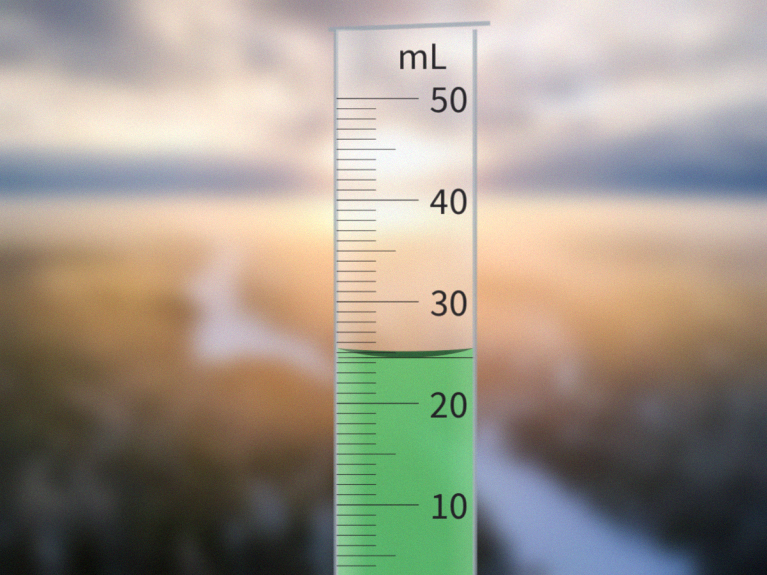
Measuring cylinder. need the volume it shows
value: 24.5 mL
